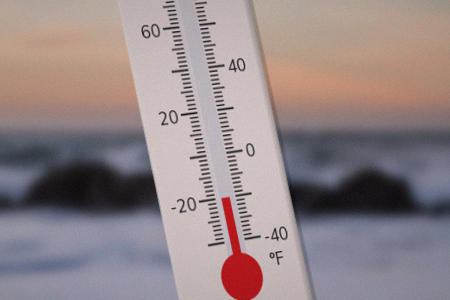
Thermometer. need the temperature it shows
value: -20 °F
